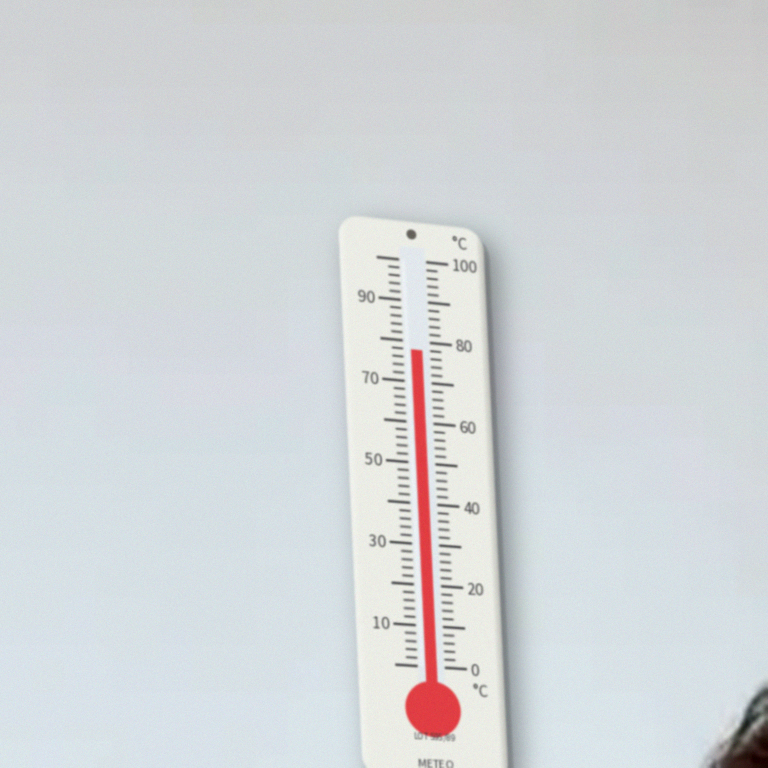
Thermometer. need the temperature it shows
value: 78 °C
